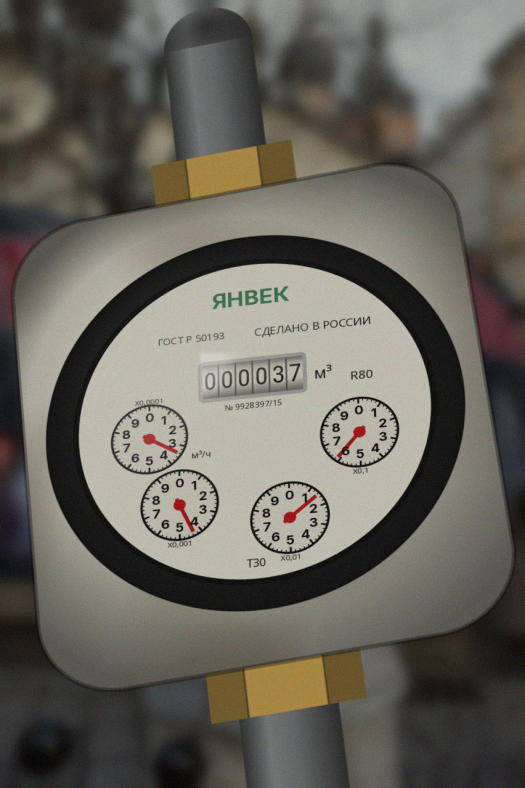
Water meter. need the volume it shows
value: 37.6143 m³
